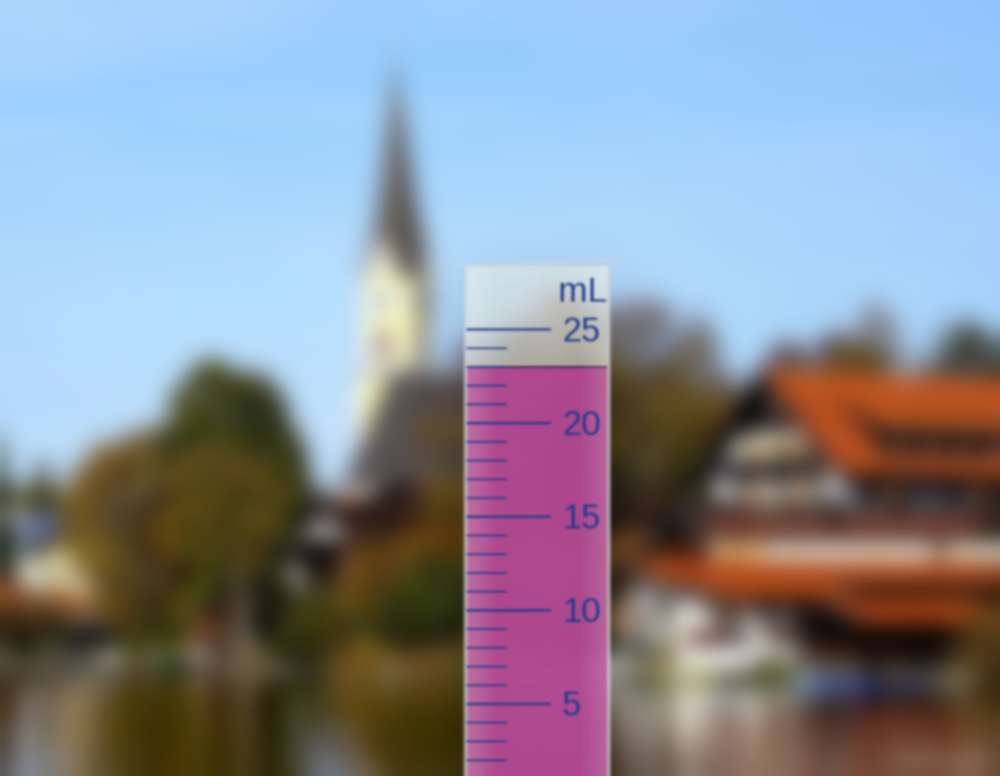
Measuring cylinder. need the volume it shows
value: 23 mL
